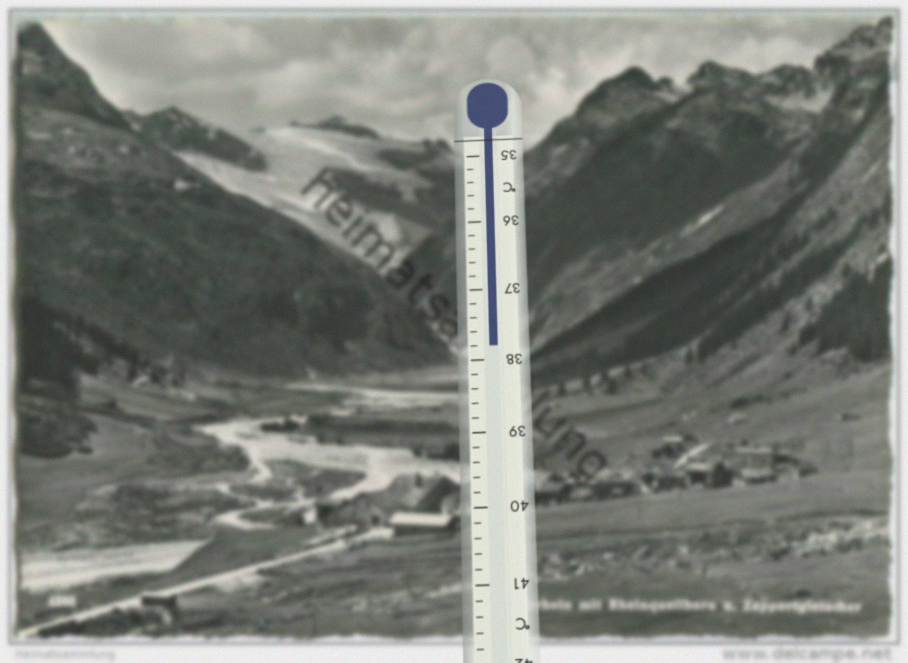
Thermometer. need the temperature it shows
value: 37.8 °C
